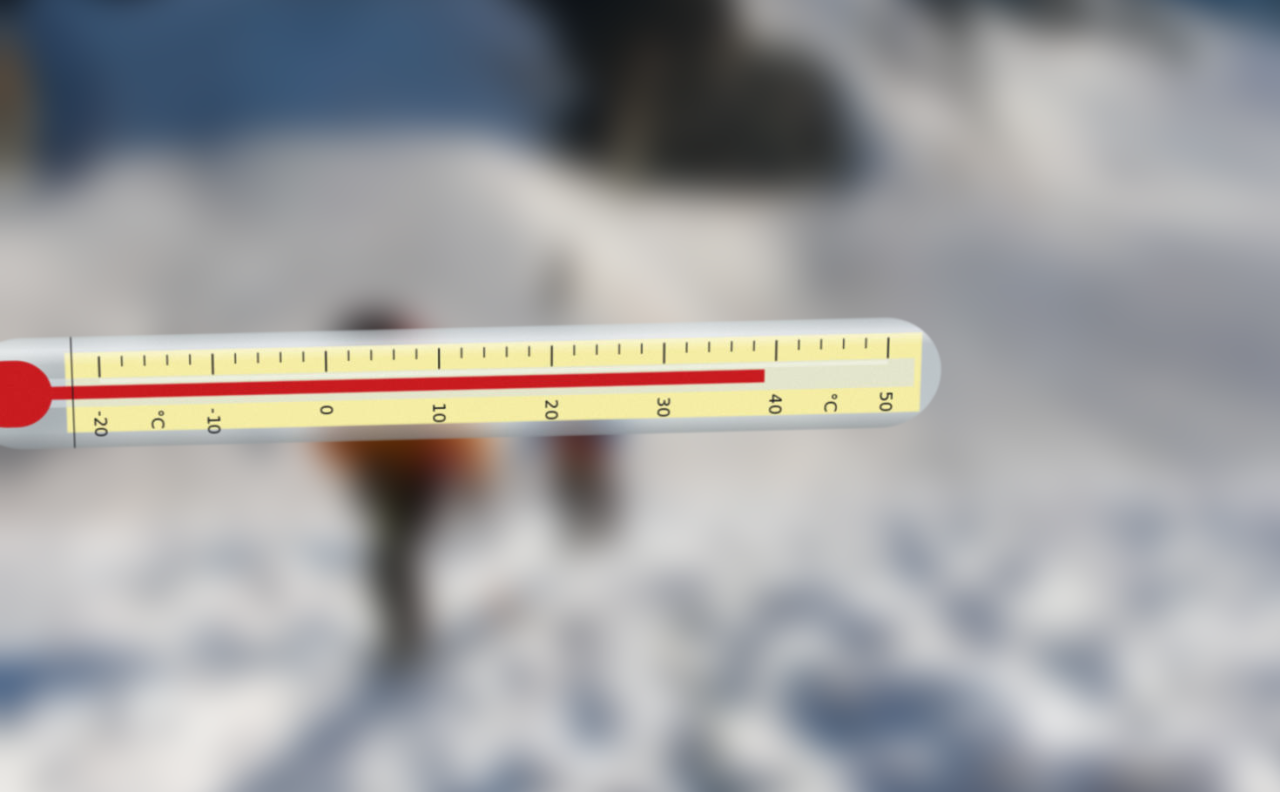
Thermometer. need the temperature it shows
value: 39 °C
